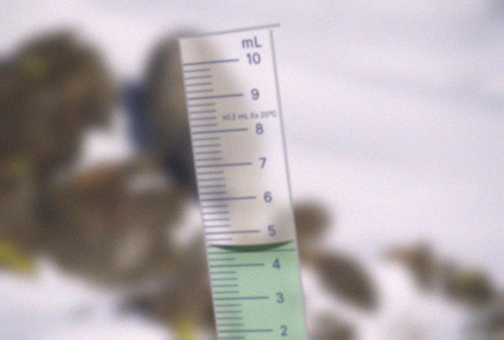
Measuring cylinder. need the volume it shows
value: 4.4 mL
